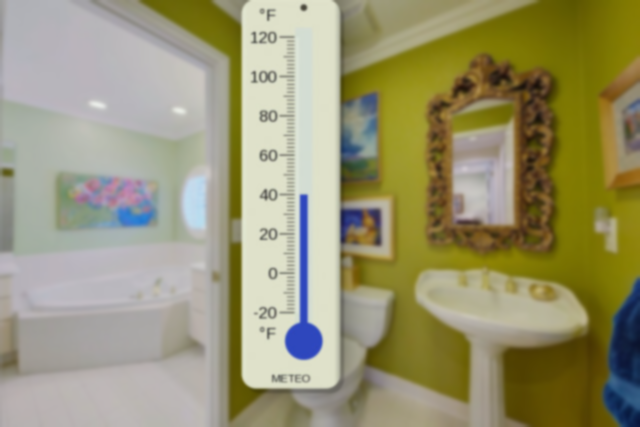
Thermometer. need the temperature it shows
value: 40 °F
